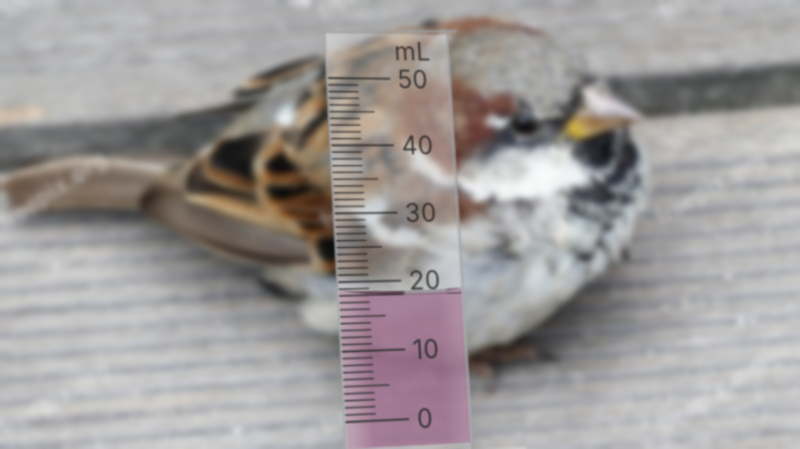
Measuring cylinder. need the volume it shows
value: 18 mL
